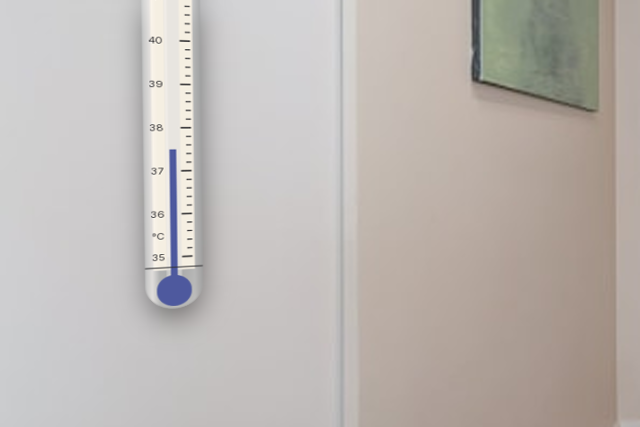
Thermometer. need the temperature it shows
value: 37.5 °C
